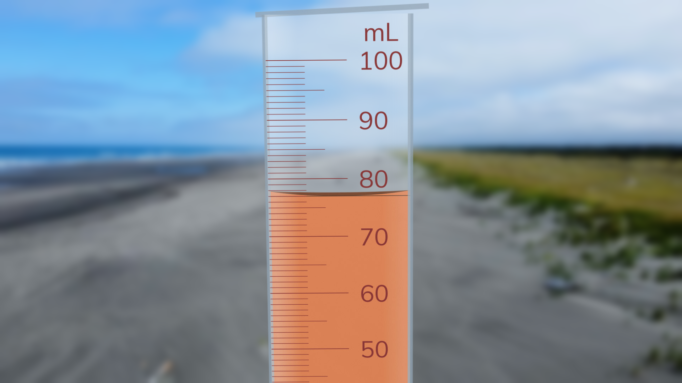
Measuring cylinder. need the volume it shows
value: 77 mL
